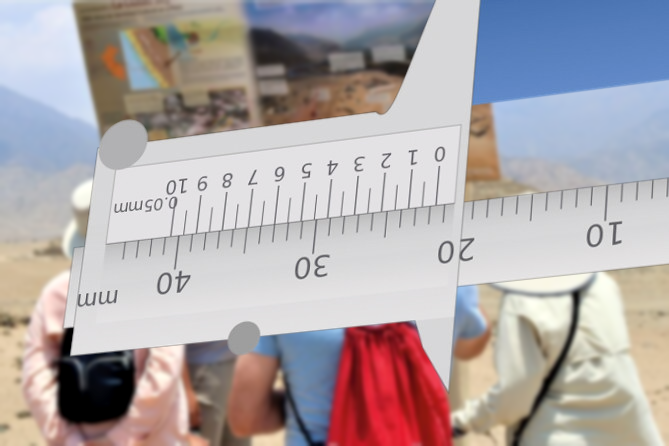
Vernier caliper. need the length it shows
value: 21.6 mm
